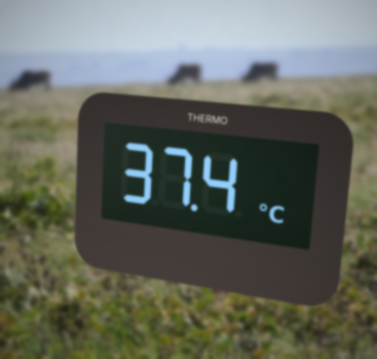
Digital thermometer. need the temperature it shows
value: 37.4 °C
